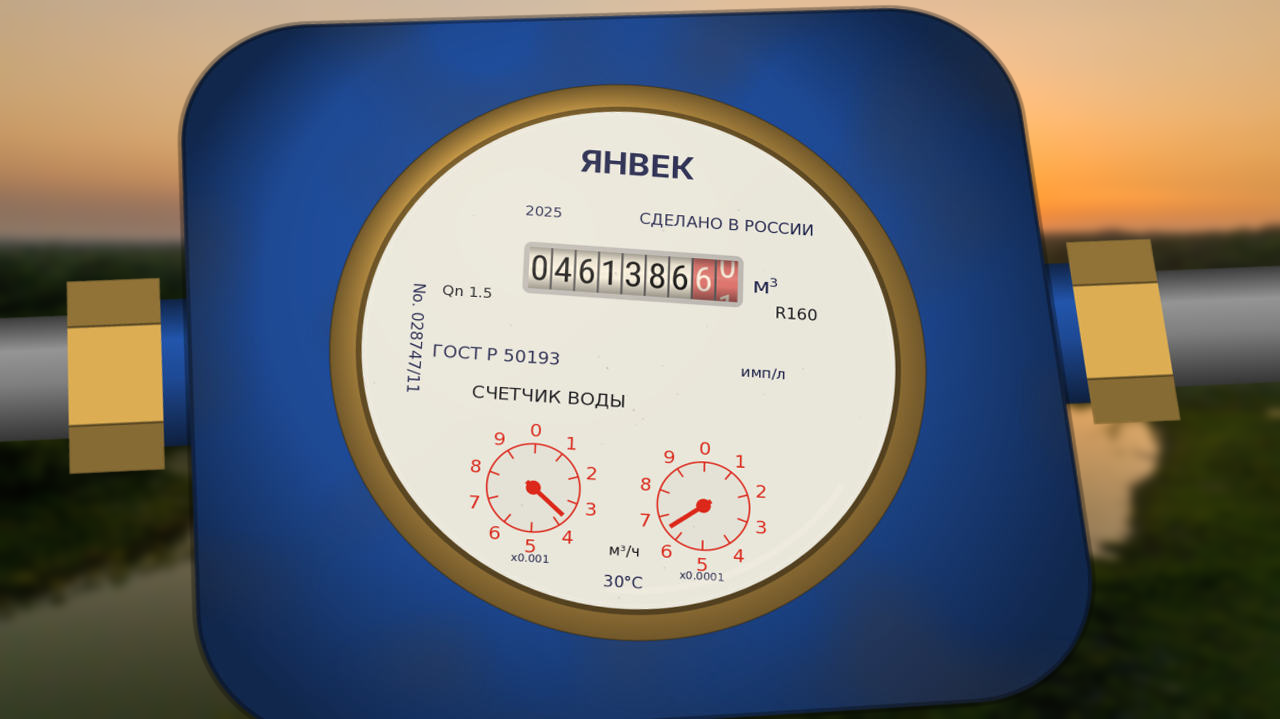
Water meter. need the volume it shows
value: 461386.6036 m³
